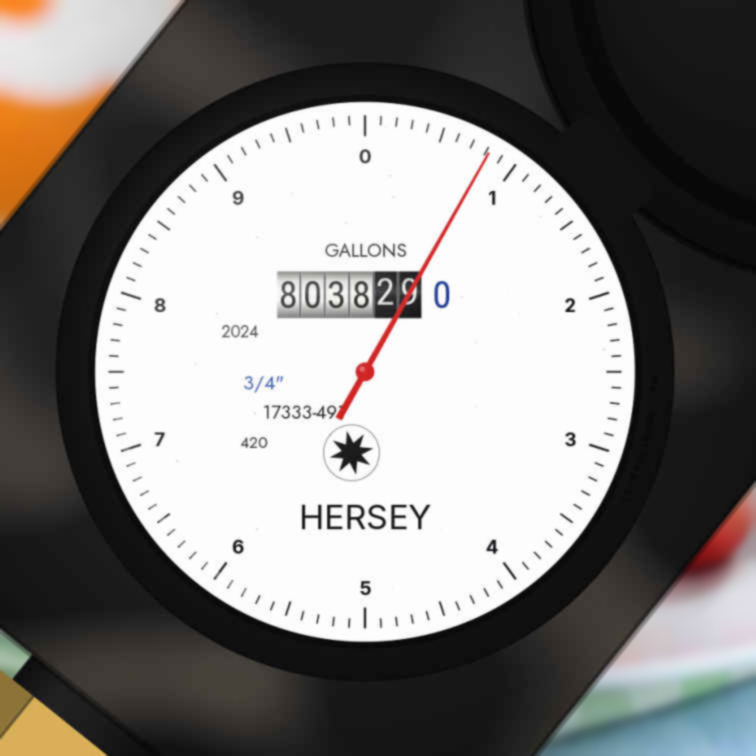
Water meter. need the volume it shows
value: 8038290.8 gal
